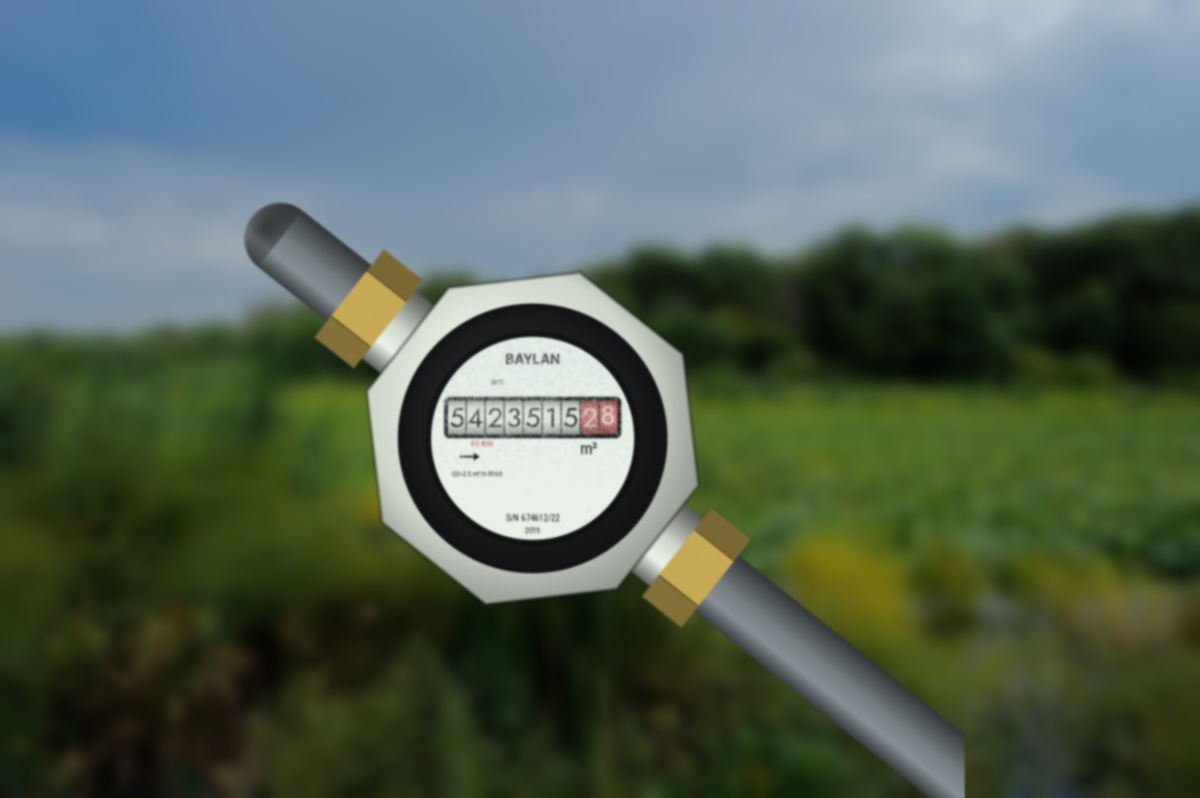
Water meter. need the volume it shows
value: 5423515.28 m³
